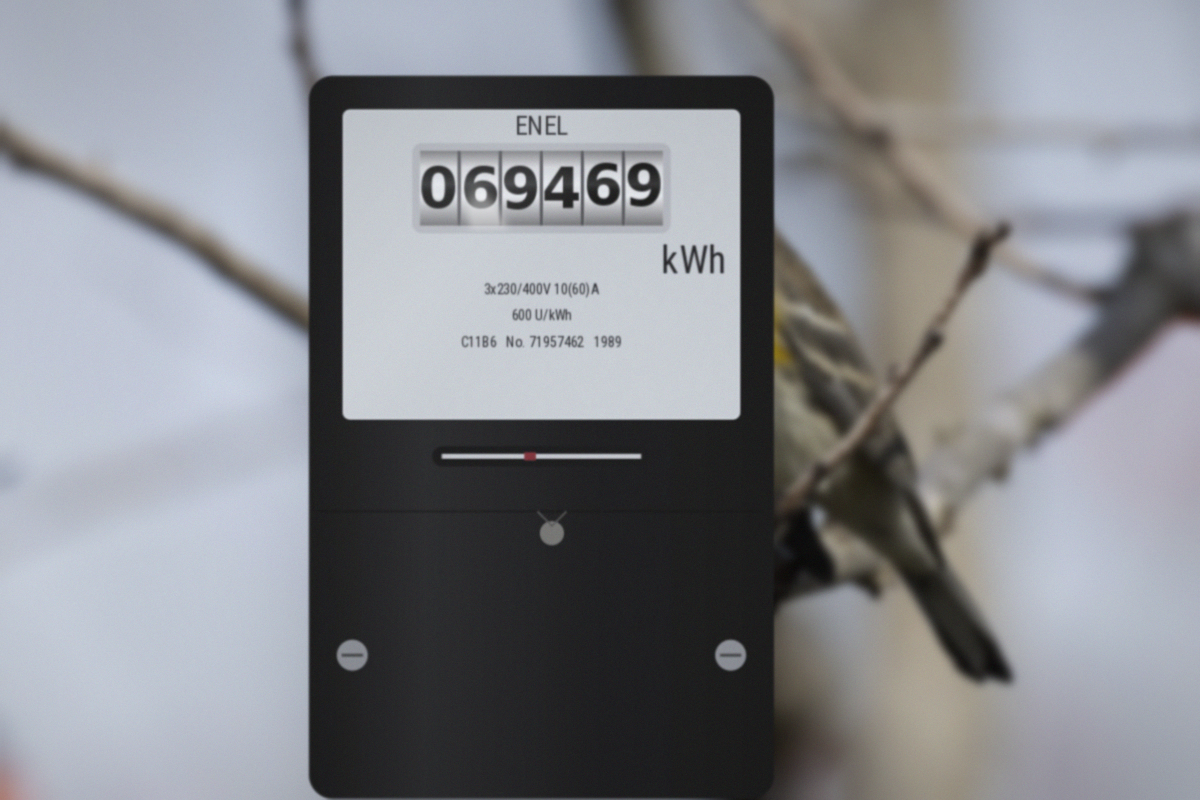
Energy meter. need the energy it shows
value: 69469 kWh
